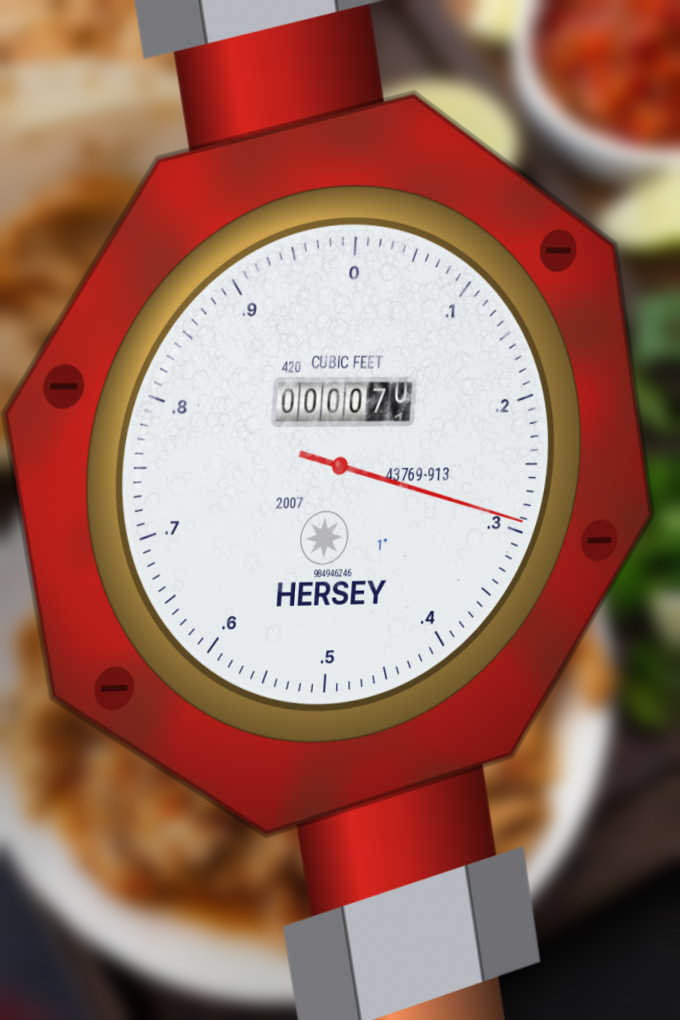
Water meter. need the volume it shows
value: 70.29 ft³
